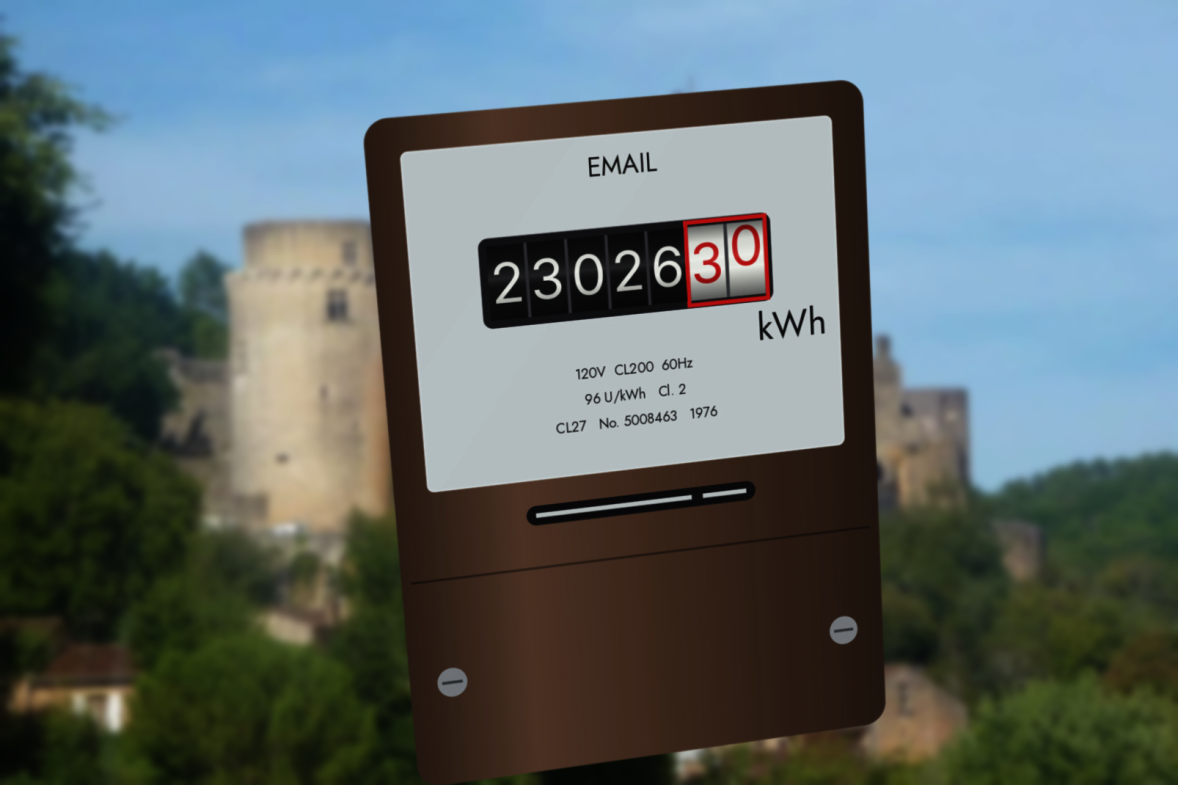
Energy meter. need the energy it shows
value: 23026.30 kWh
